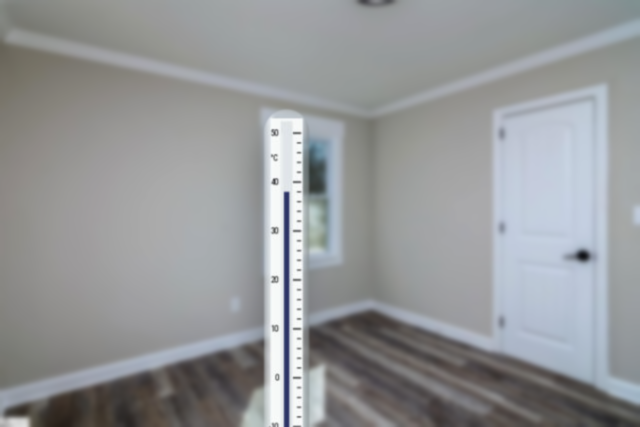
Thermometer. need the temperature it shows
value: 38 °C
